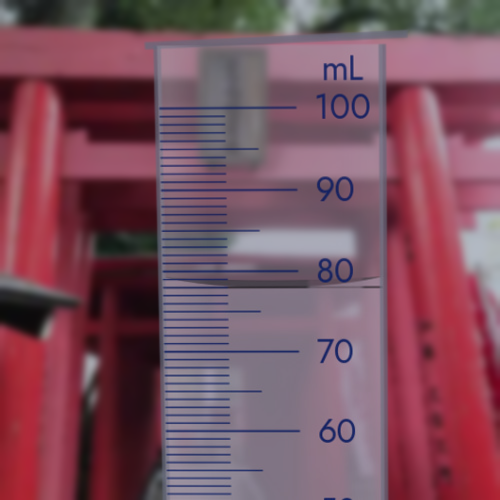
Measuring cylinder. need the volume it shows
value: 78 mL
